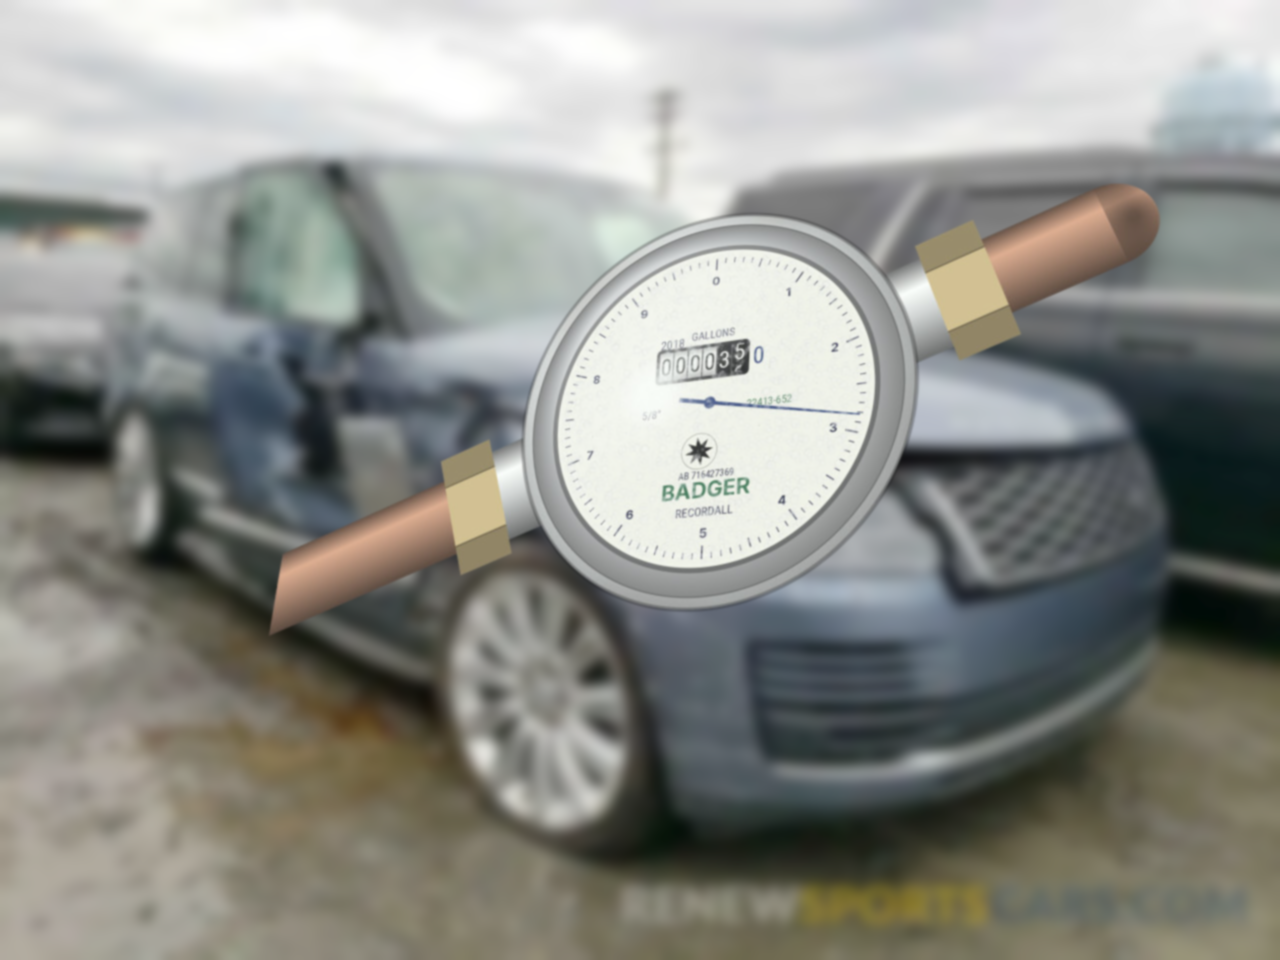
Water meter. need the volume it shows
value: 352.8 gal
